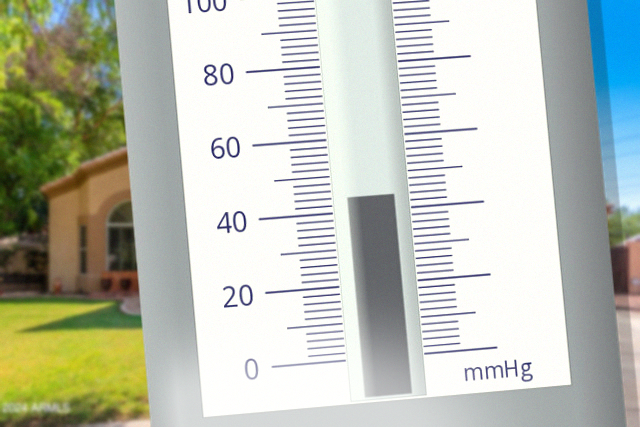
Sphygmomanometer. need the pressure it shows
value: 44 mmHg
